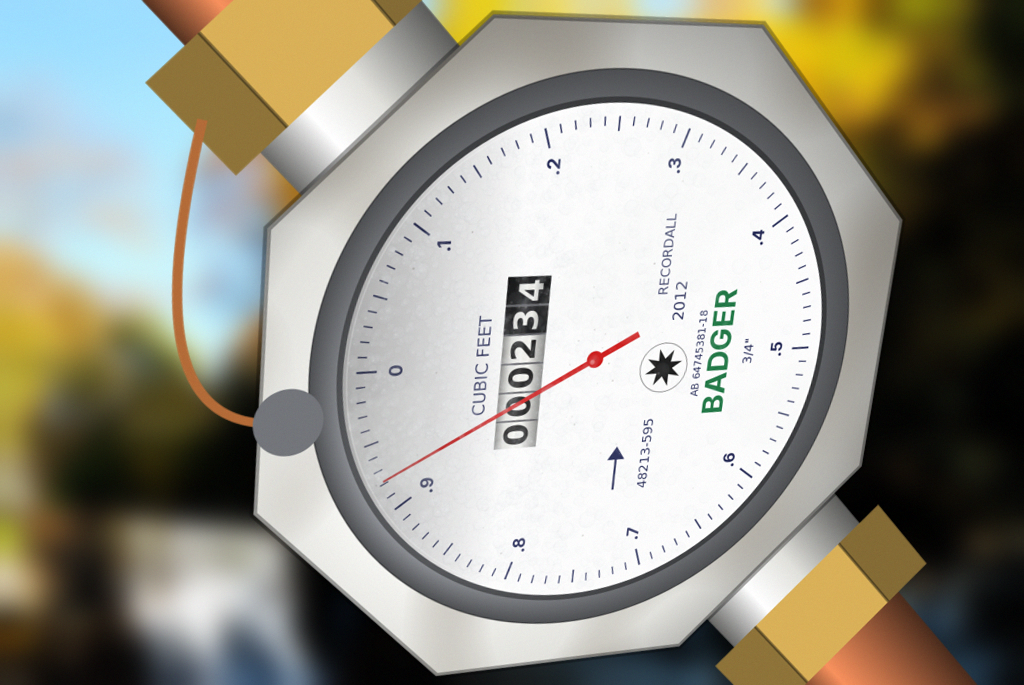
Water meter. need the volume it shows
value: 233.92 ft³
